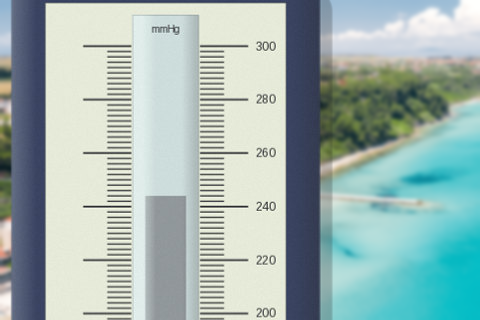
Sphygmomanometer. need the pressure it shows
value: 244 mmHg
